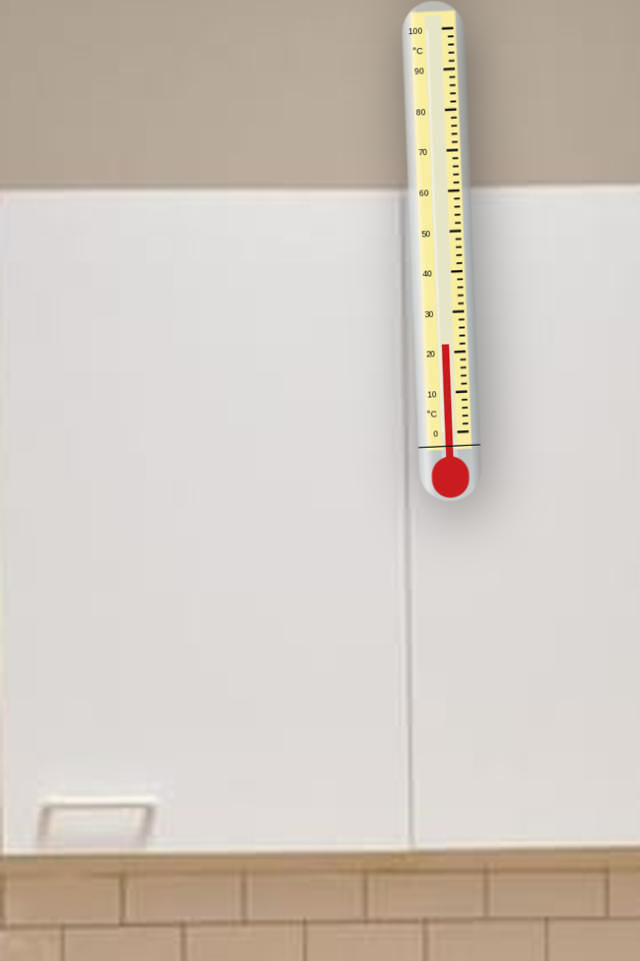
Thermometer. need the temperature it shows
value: 22 °C
